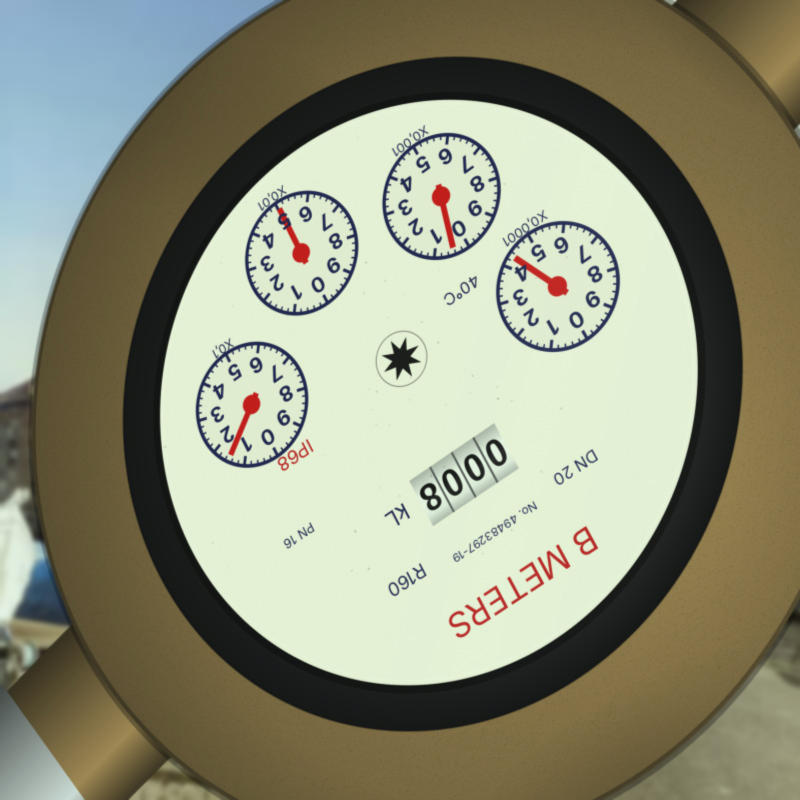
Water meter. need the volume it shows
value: 8.1504 kL
